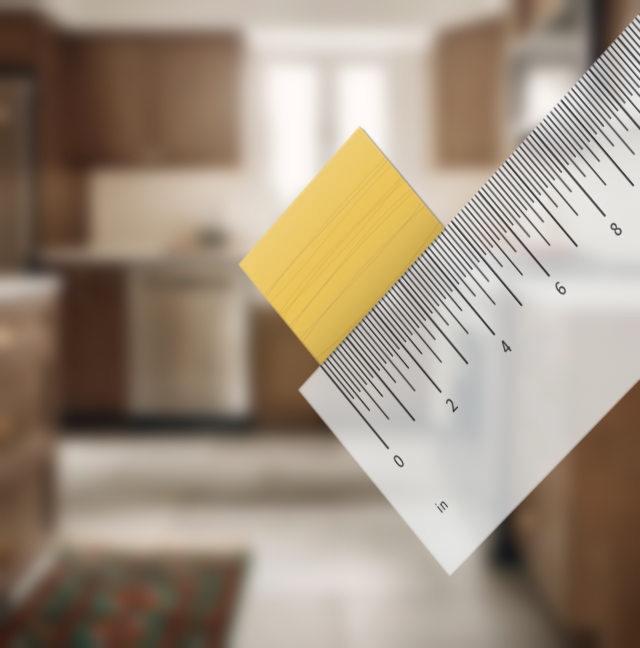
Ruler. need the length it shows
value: 4.75 in
